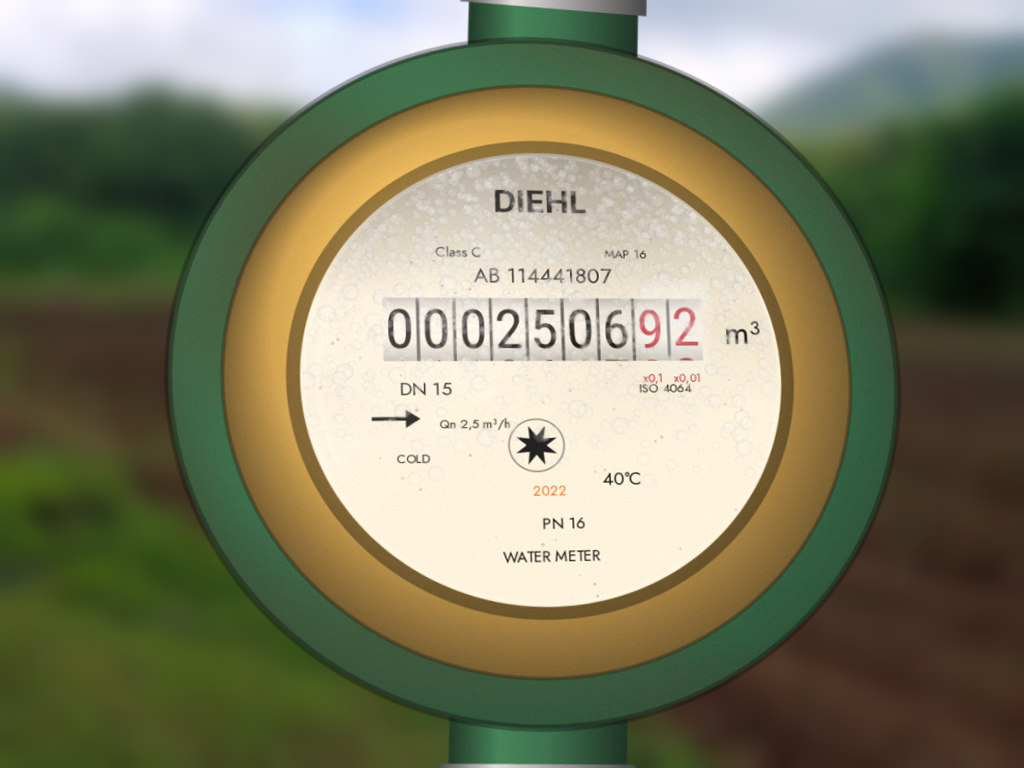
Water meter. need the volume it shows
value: 2506.92 m³
